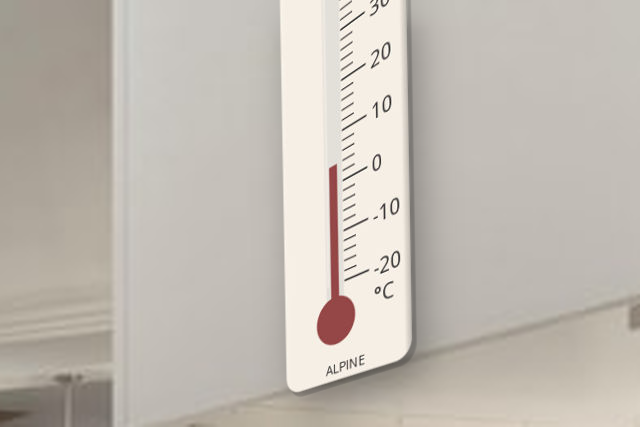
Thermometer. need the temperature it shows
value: 4 °C
